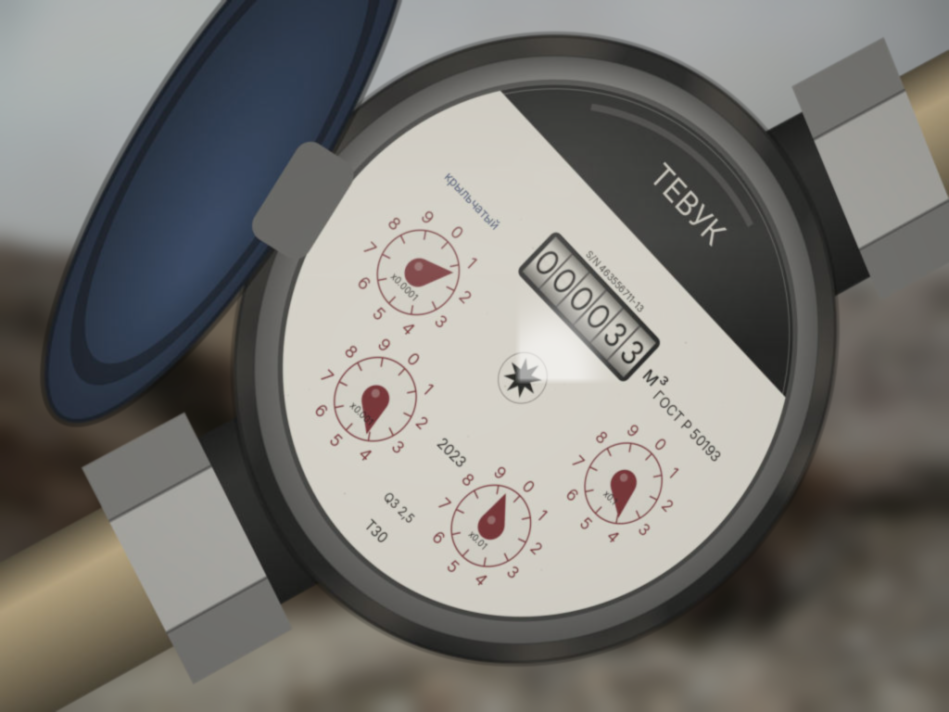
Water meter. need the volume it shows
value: 33.3941 m³
